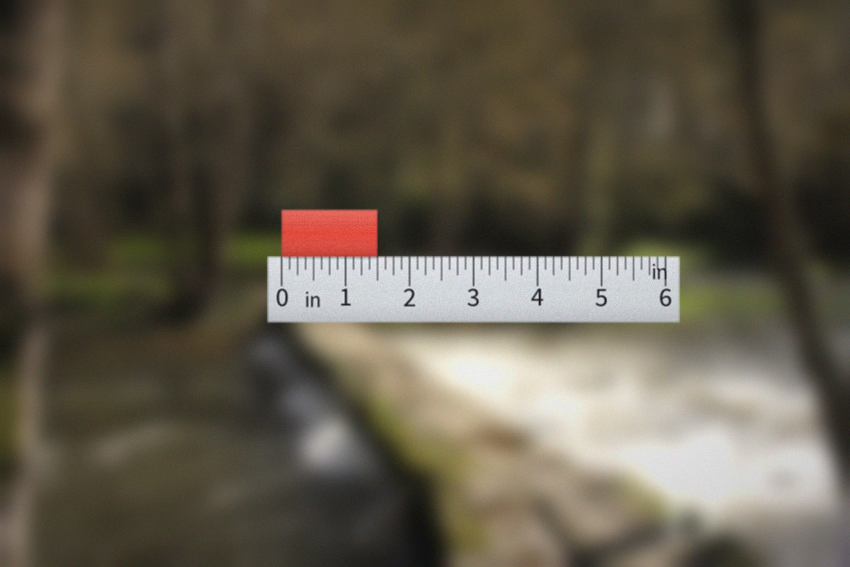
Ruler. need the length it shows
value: 1.5 in
